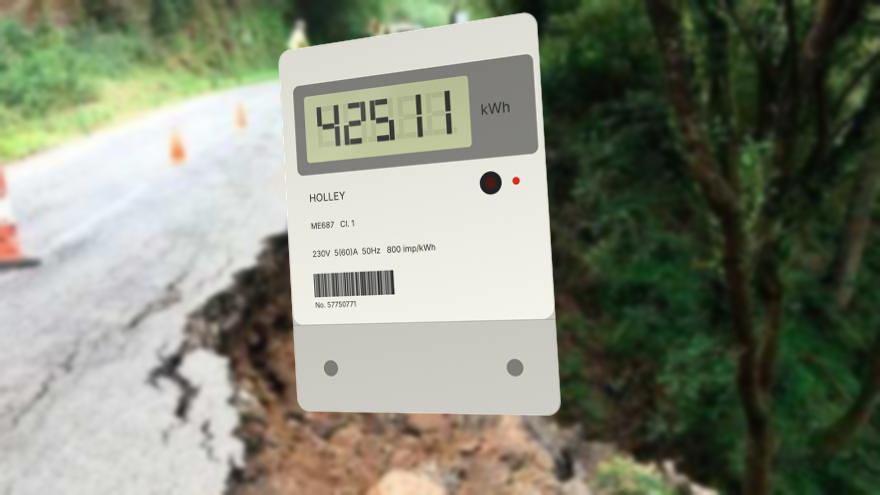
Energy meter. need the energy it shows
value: 42511 kWh
